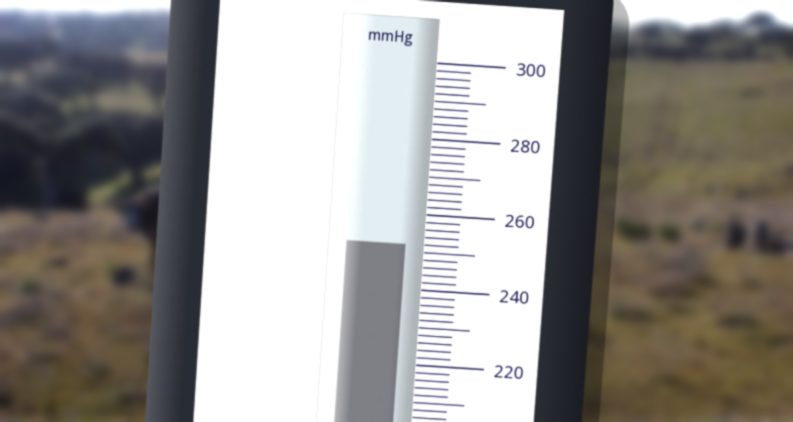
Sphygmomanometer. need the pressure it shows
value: 252 mmHg
